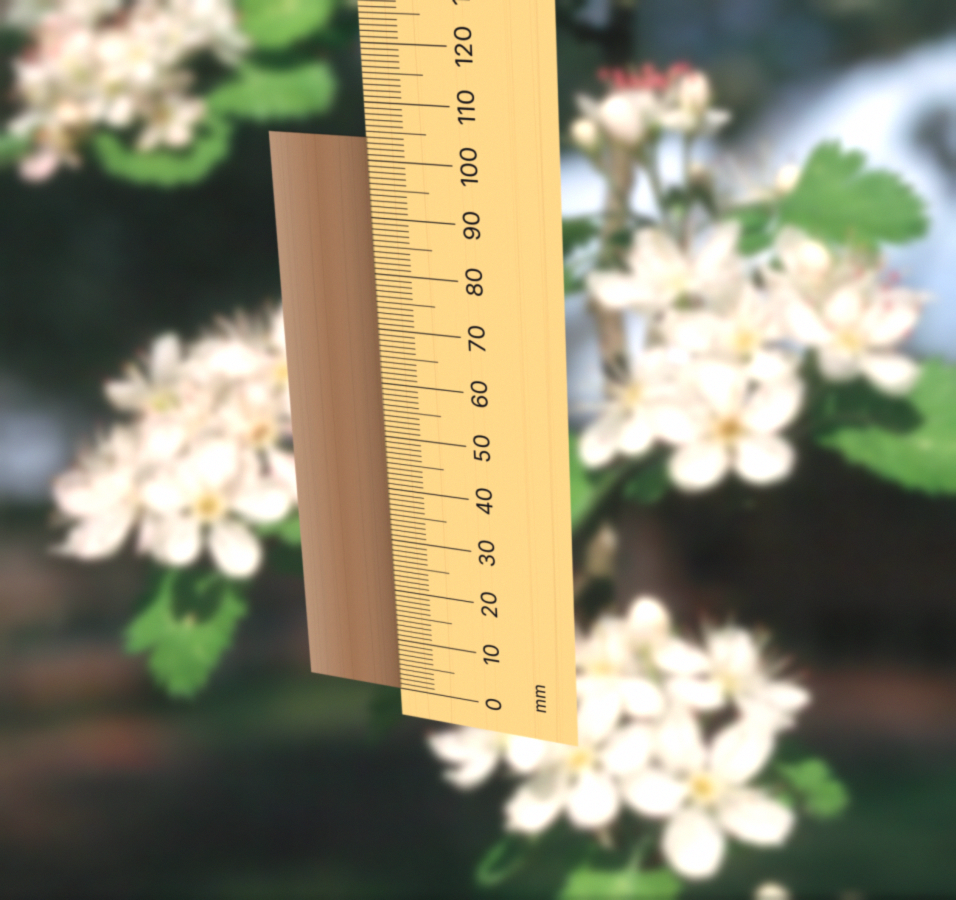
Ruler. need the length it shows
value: 104 mm
